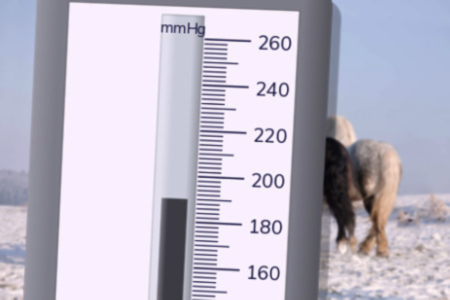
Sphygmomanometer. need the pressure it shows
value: 190 mmHg
